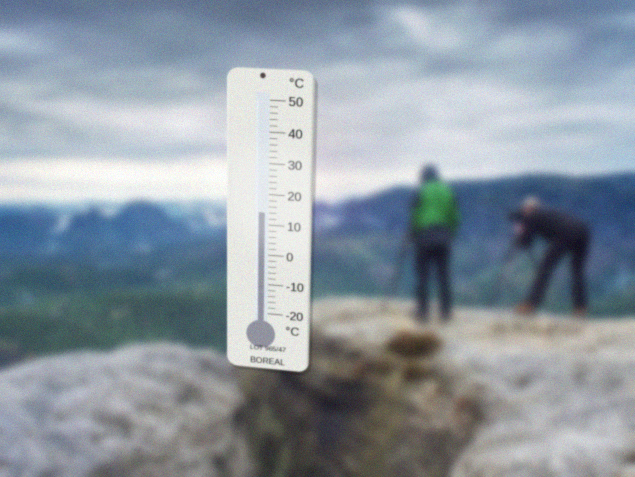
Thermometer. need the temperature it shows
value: 14 °C
